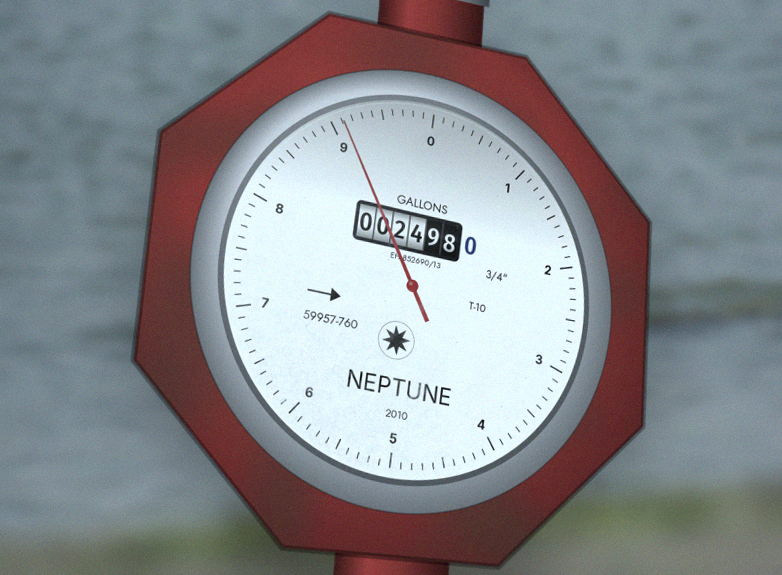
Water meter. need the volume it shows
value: 24979.1 gal
